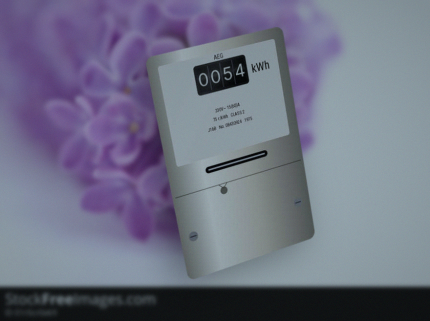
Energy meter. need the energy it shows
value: 54 kWh
